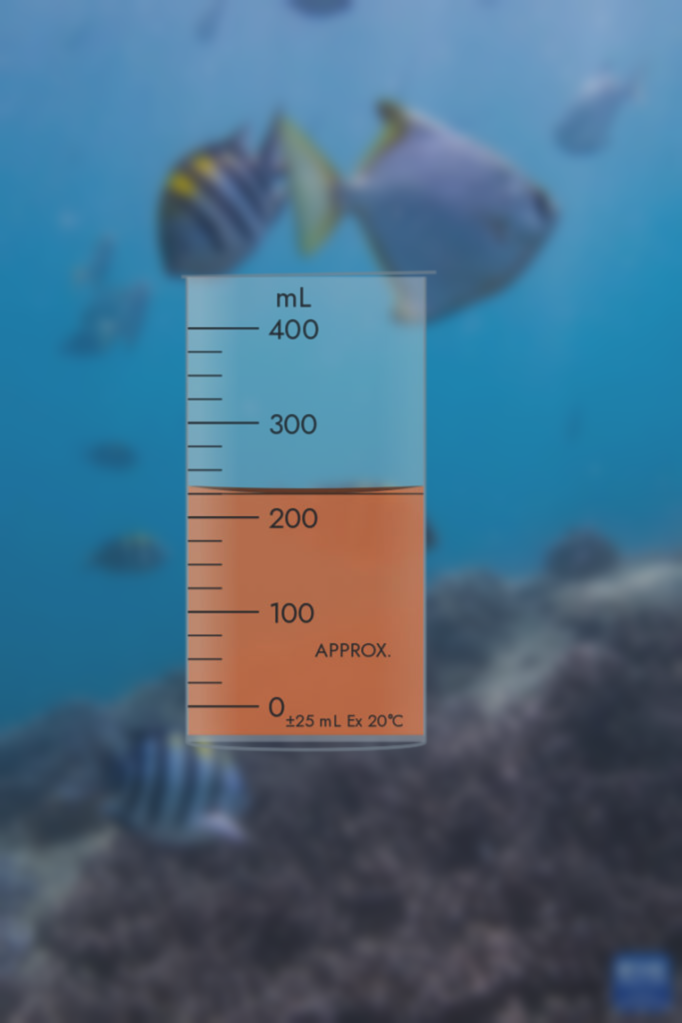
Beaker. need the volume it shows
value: 225 mL
